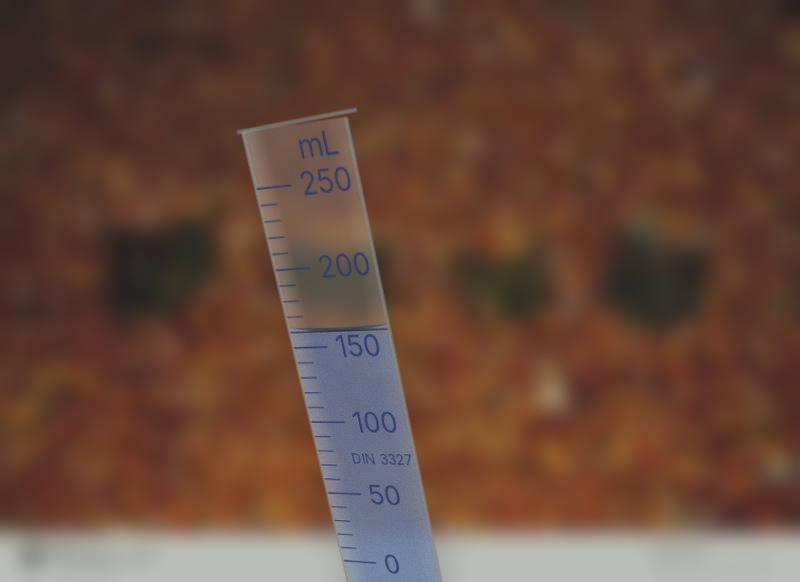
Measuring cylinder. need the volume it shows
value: 160 mL
